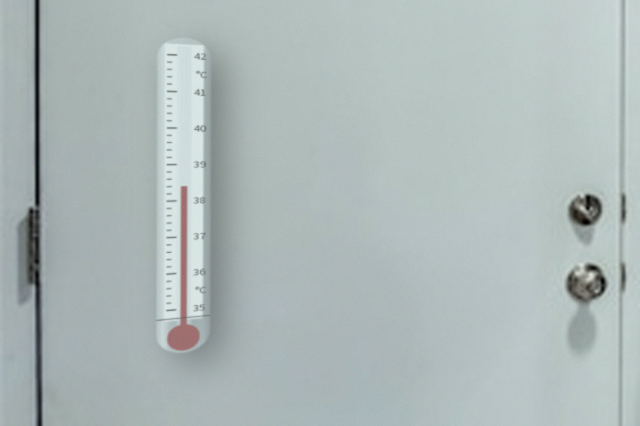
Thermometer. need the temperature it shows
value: 38.4 °C
